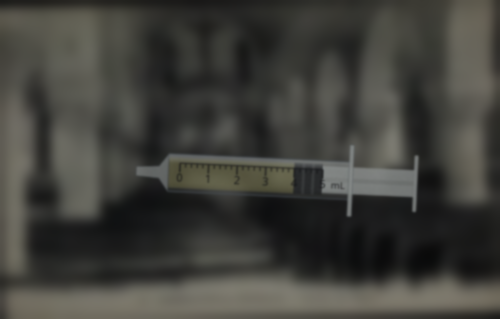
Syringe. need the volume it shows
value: 4 mL
